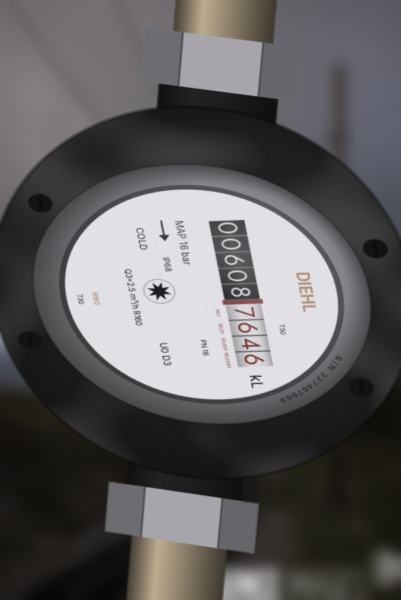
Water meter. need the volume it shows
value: 608.7646 kL
